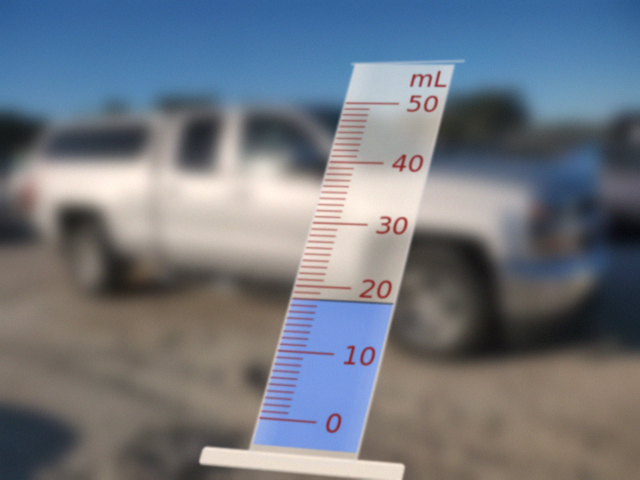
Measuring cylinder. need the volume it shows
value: 18 mL
